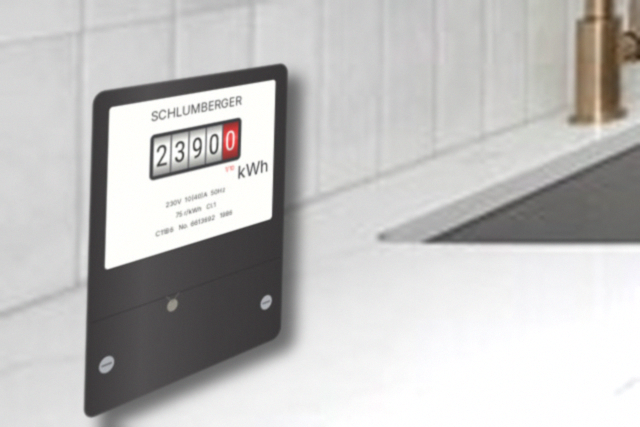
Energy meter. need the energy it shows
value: 2390.0 kWh
